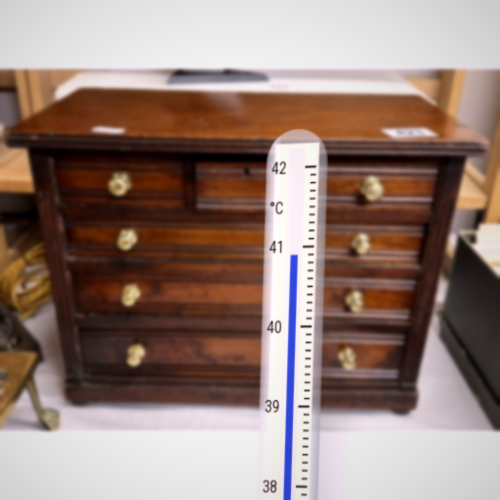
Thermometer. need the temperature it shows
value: 40.9 °C
